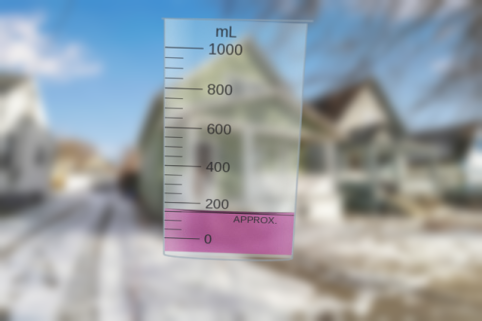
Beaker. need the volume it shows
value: 150 mL
